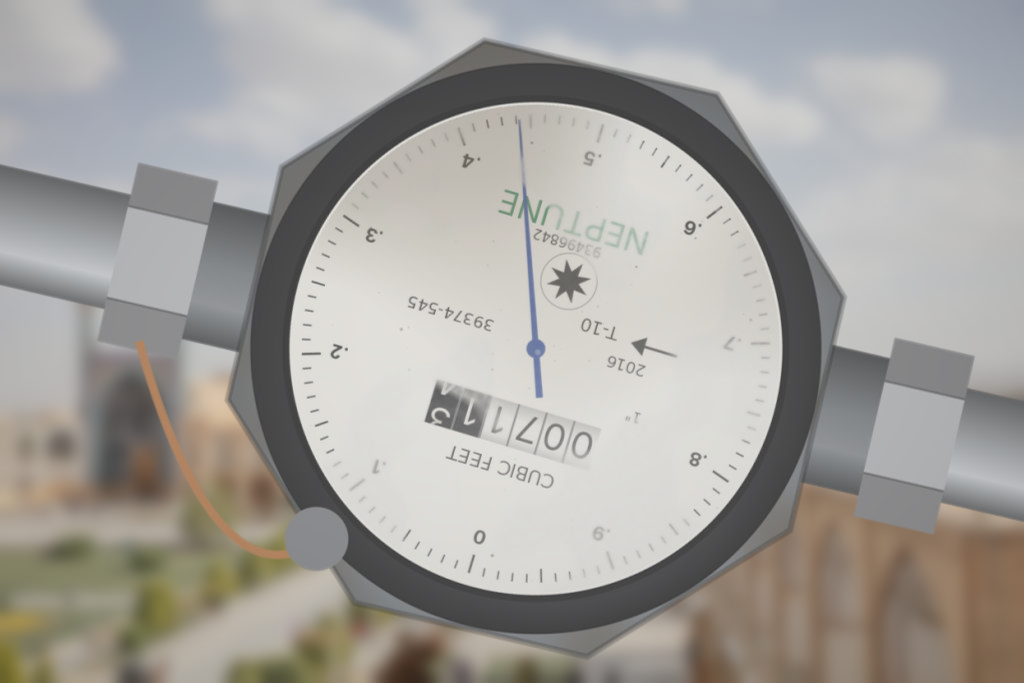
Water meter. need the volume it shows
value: 7113.44 ft³
